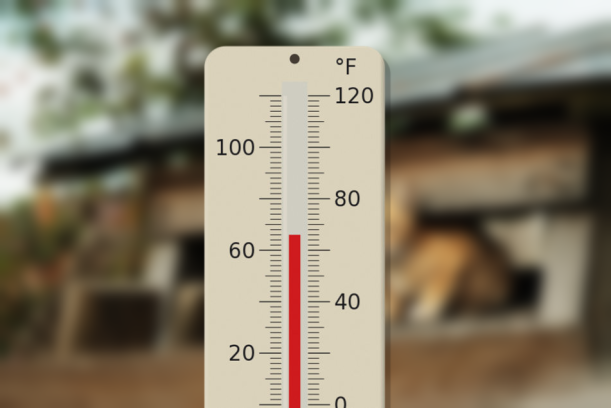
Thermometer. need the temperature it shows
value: 66 °F
